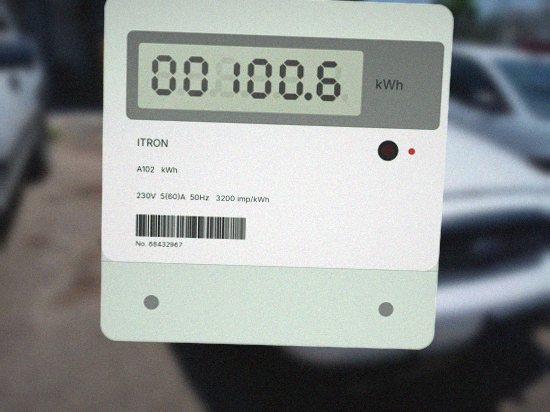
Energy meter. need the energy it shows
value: 100.6 kWh
